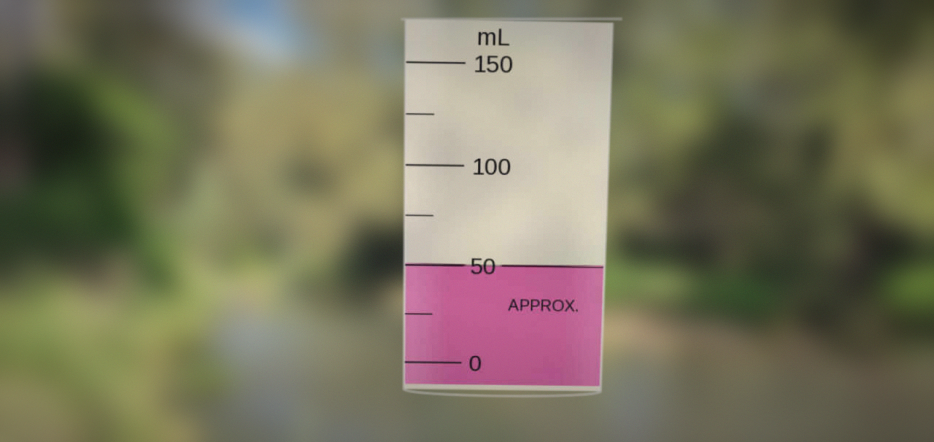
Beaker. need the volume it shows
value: 50 mL
